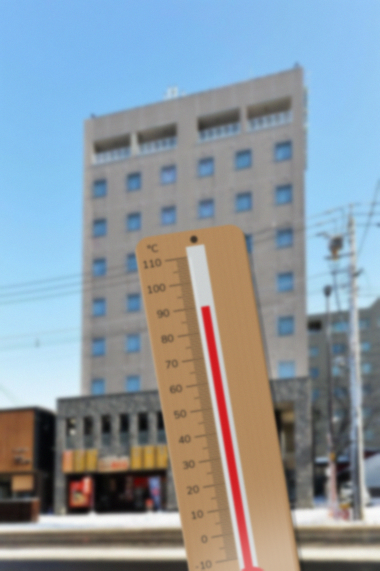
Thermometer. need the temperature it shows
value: 90 °C
